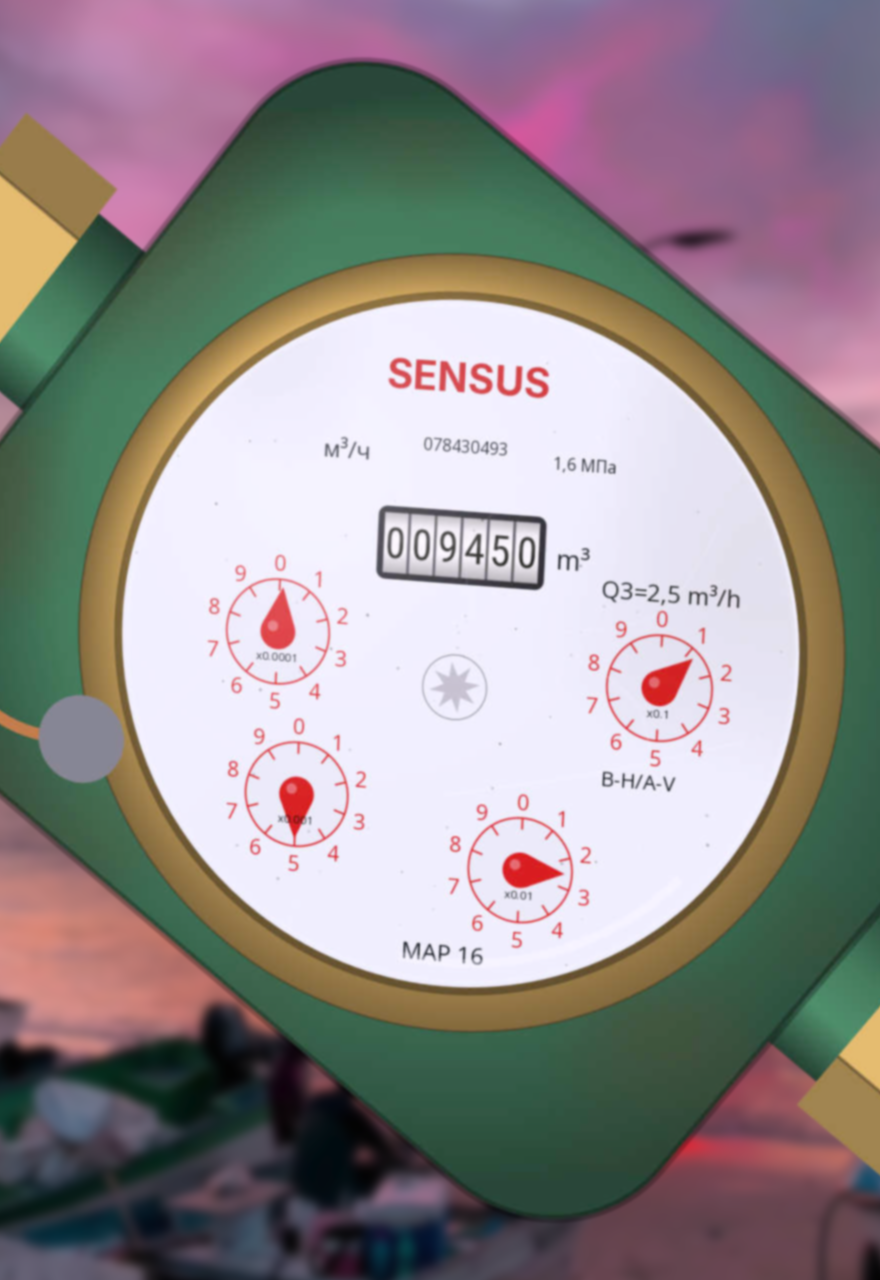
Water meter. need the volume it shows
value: 9450.1250 m³
